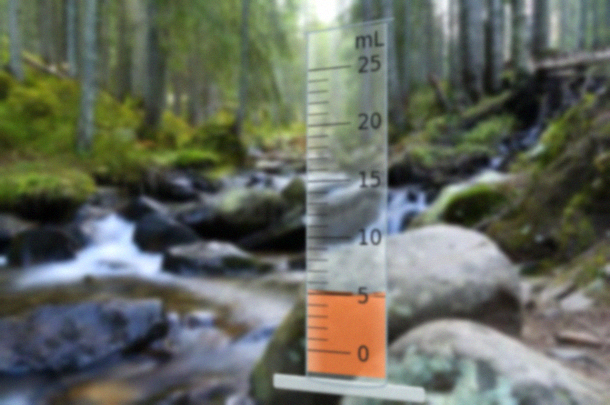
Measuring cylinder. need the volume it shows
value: 5 mL
